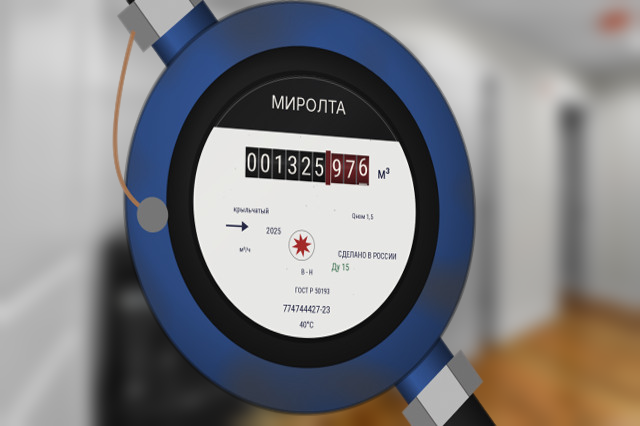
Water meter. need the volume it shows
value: 1325.976 m³
